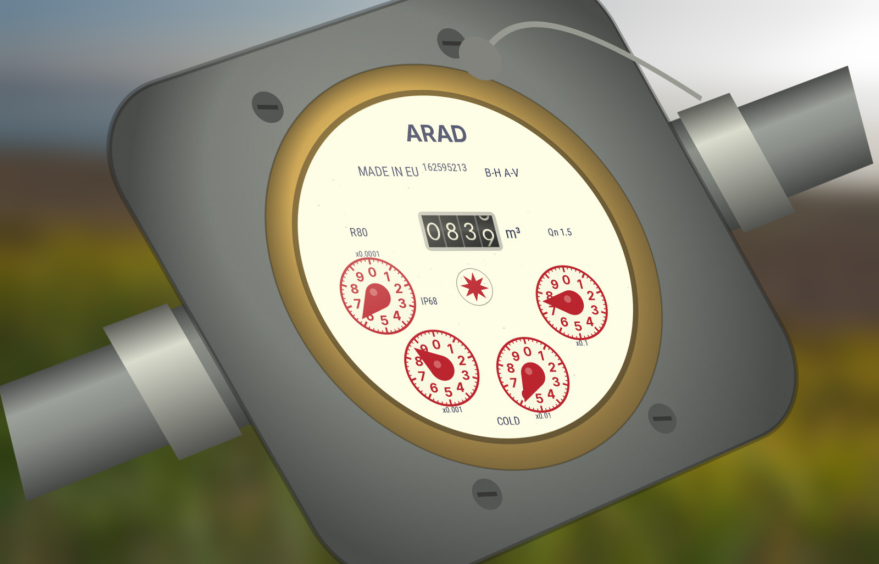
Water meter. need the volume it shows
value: 838.7586 m³
